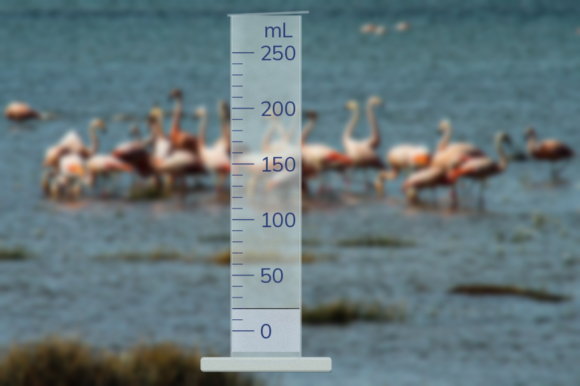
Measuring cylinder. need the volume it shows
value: 20 mL
